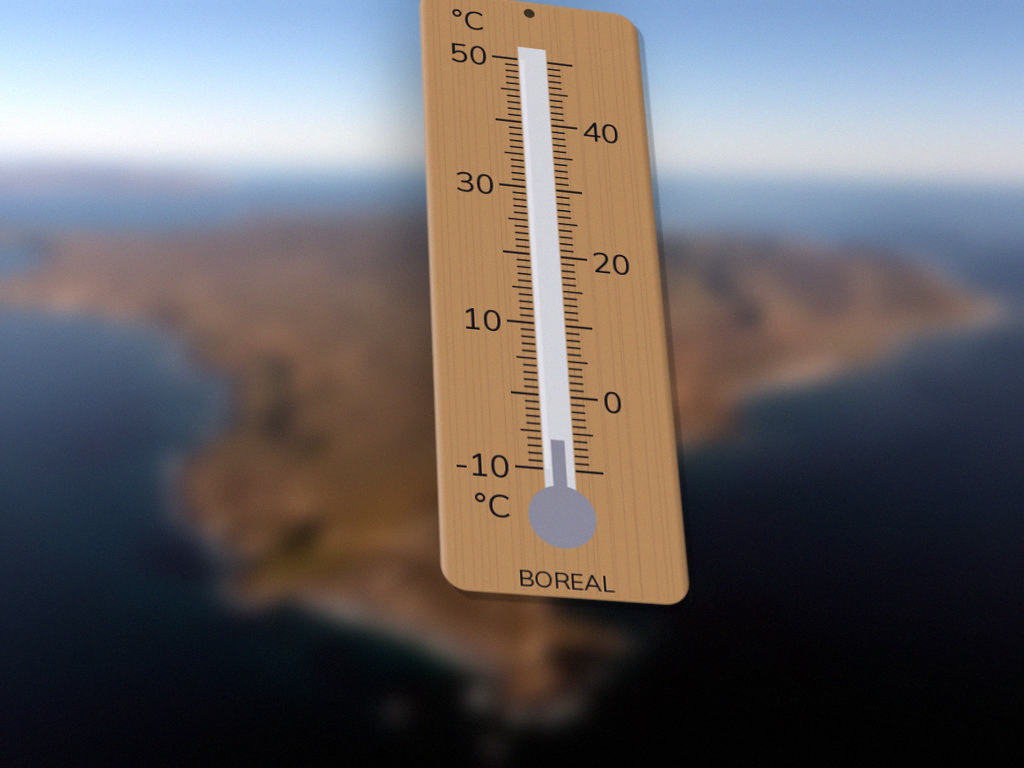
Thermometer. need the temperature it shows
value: -6 °C
